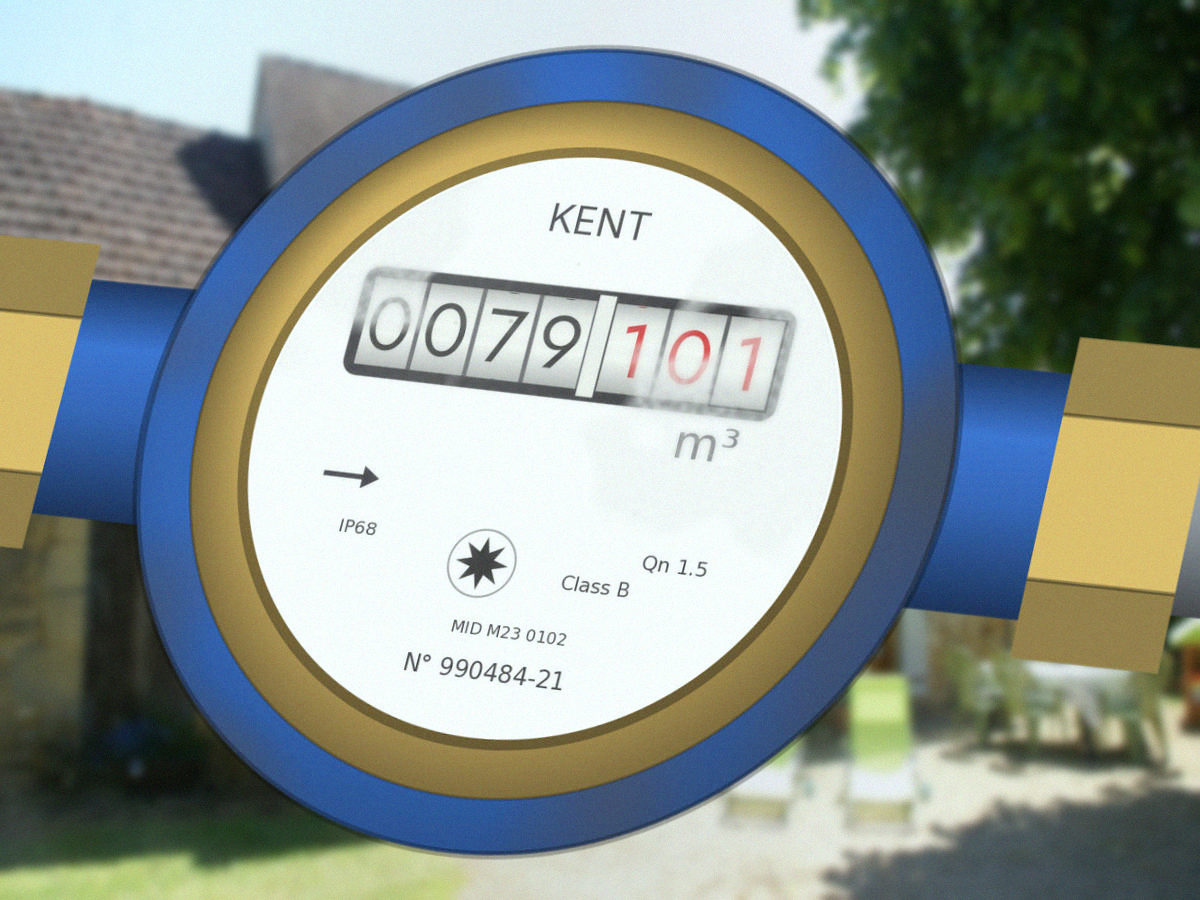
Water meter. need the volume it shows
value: 79.101 m³
